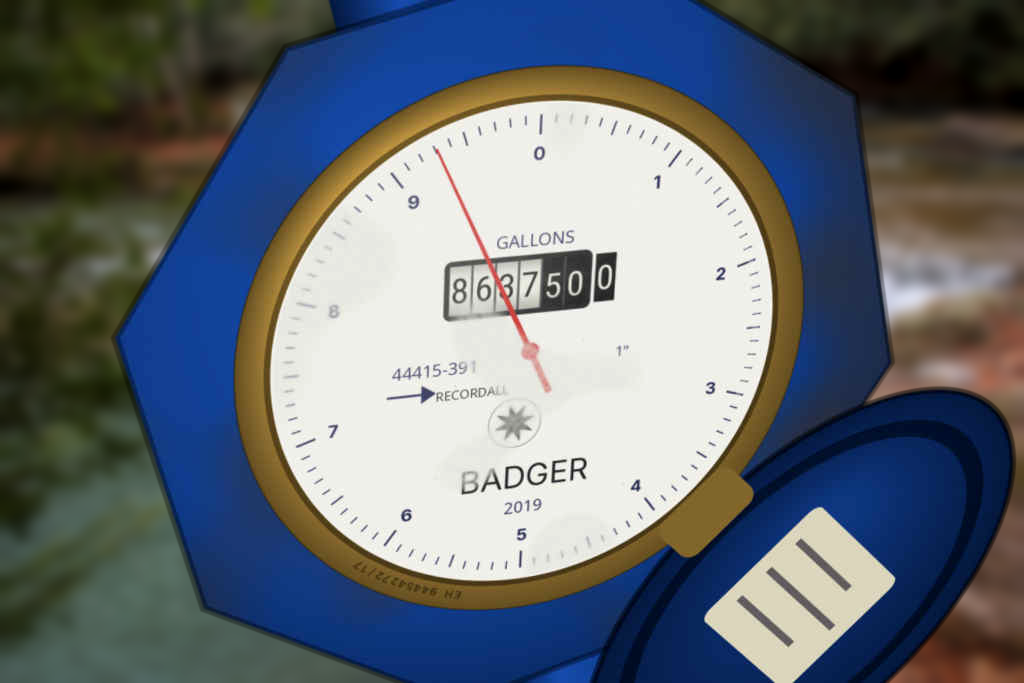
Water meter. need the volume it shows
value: 8637499.3 gal
